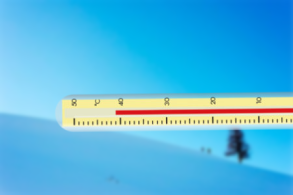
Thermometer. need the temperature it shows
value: 41 °C
